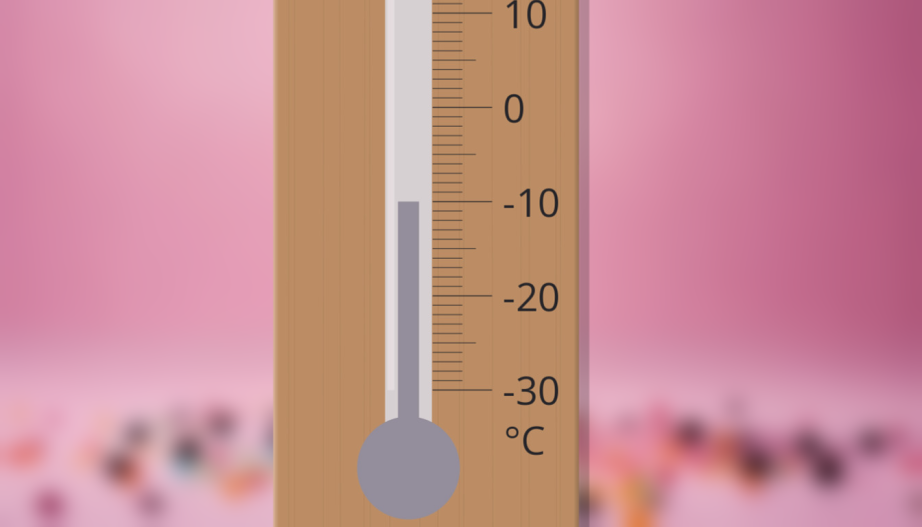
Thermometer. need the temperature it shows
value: -10 °C
